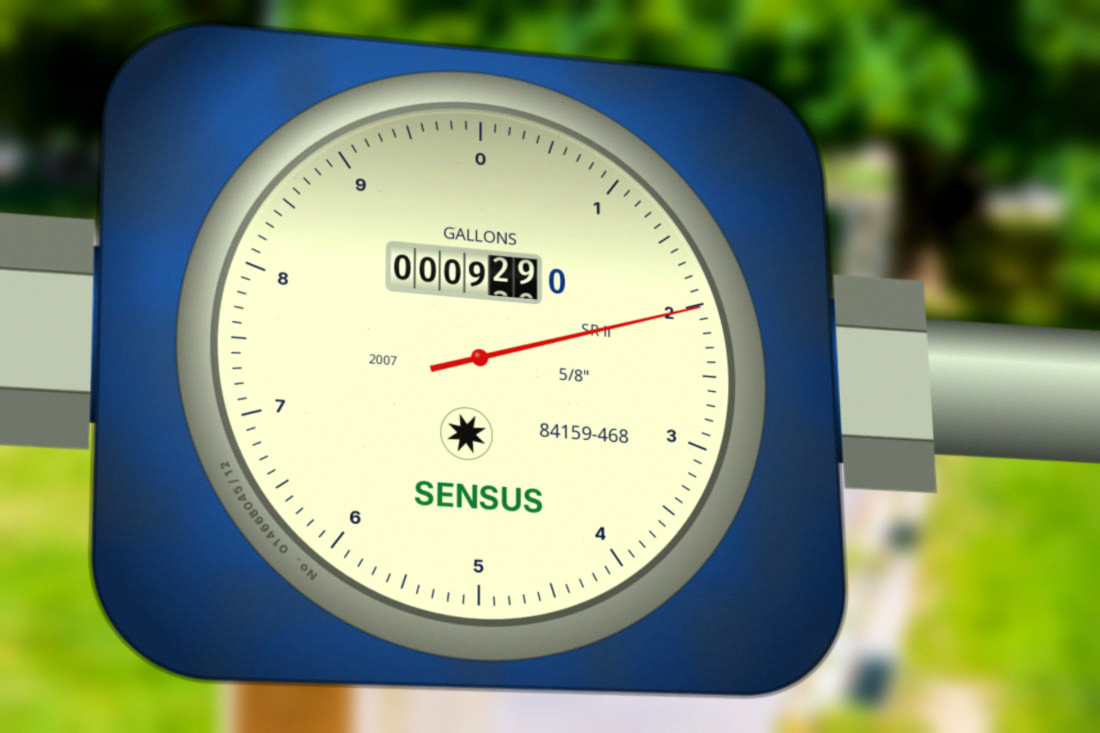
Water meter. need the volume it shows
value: 9292.0 gal
